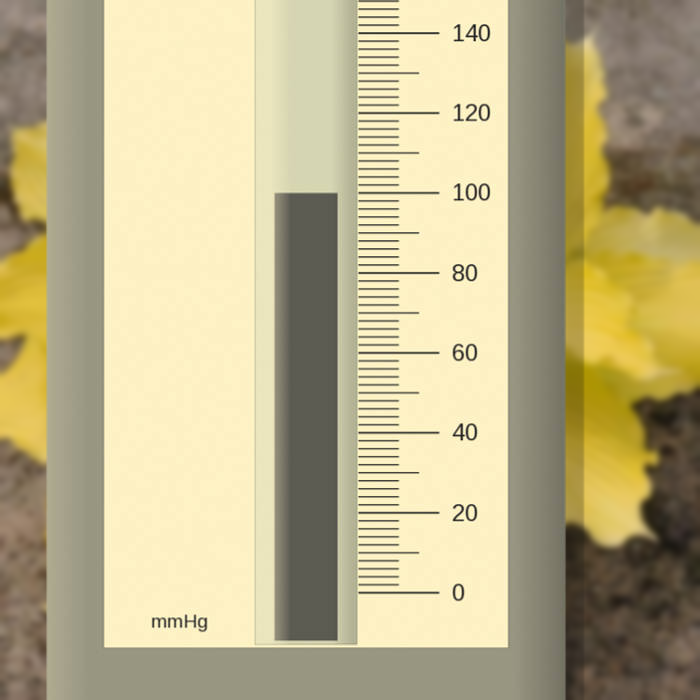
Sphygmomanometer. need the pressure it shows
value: 100 mmHg
